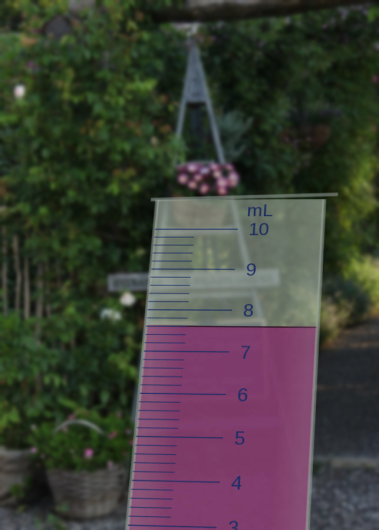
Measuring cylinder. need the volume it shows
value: 7.6 mL
